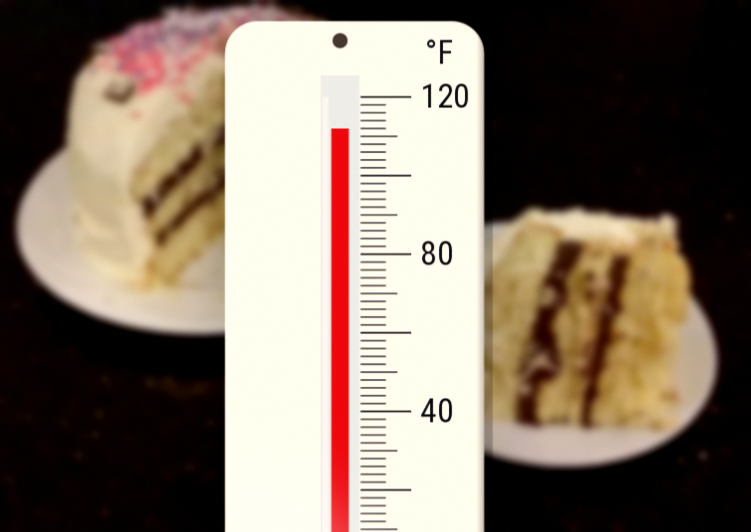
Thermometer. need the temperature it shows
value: 112 °F
